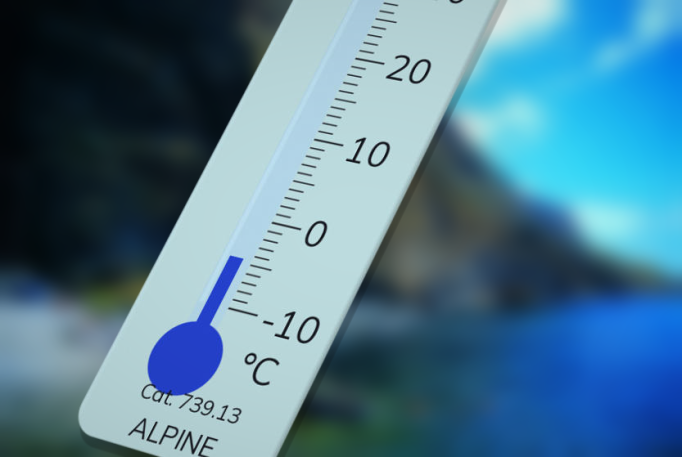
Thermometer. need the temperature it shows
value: -4.5 °C
